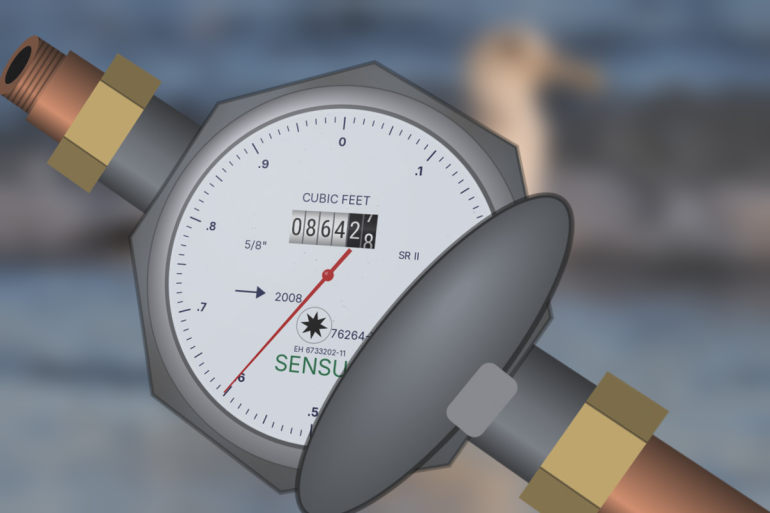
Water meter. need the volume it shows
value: 86427.60 ft³
